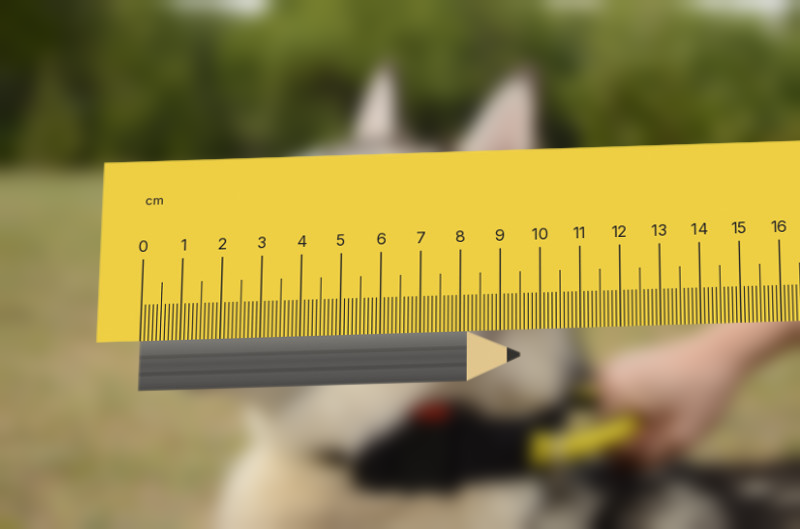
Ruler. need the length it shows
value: 9.5 cm
